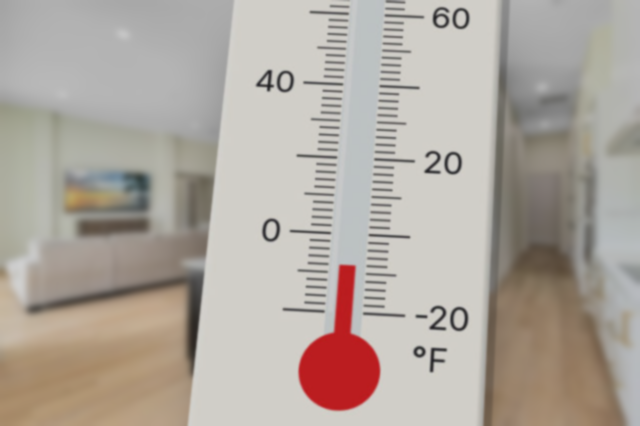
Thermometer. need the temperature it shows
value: -8 °F
